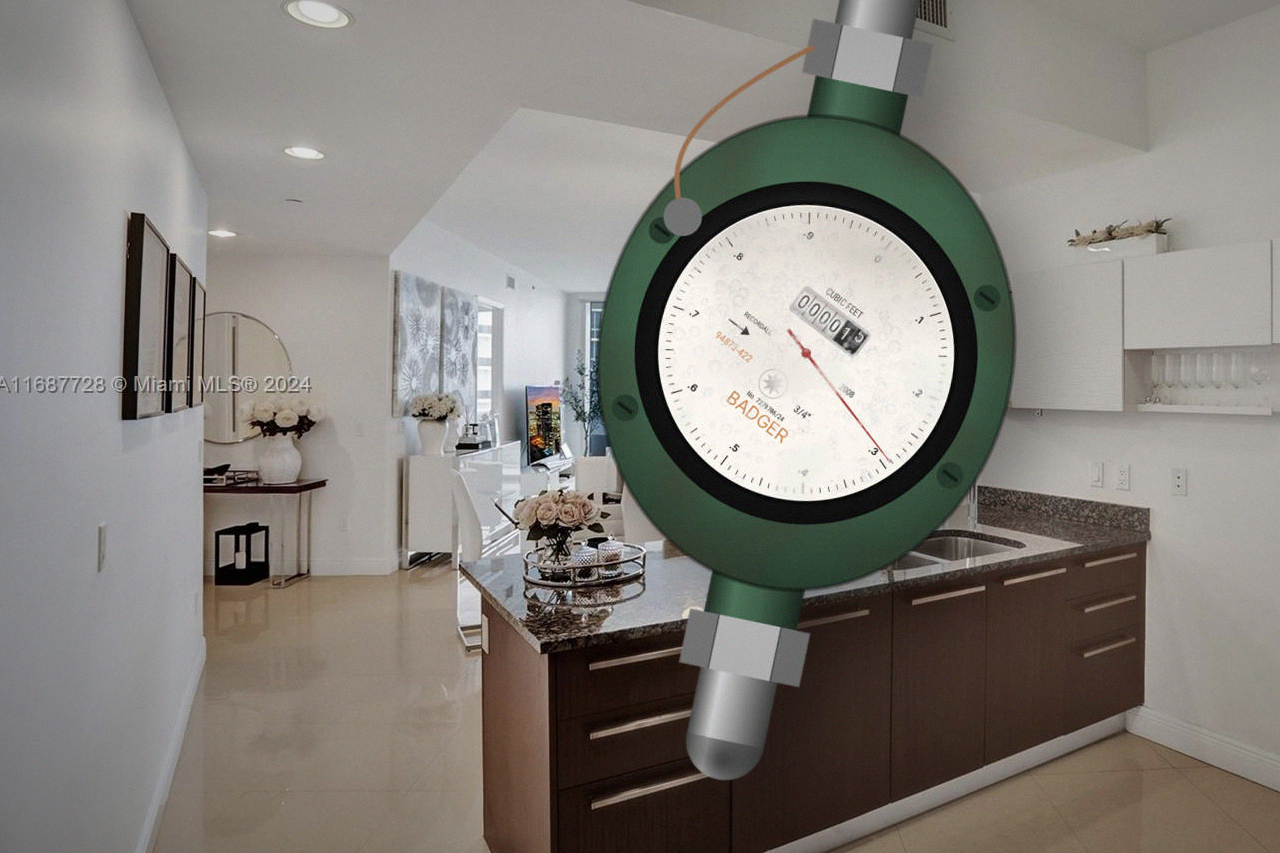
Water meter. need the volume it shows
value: 15.29 ft³
